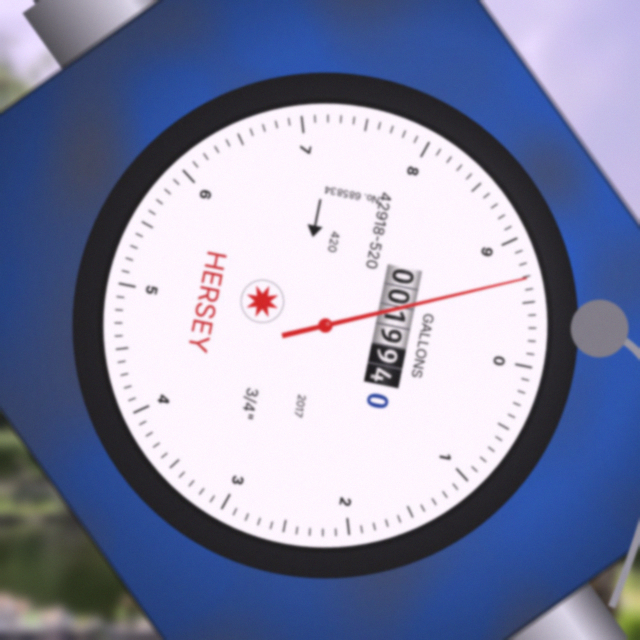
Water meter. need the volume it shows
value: 19939.3 gal
